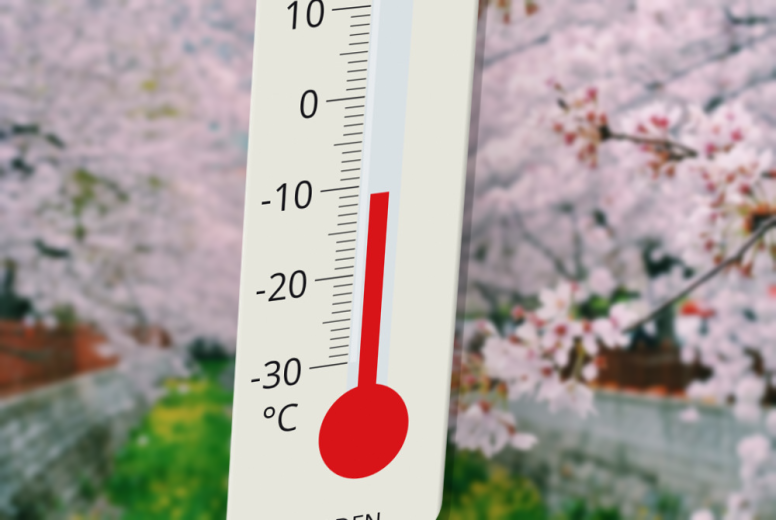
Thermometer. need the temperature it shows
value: -11 °C
